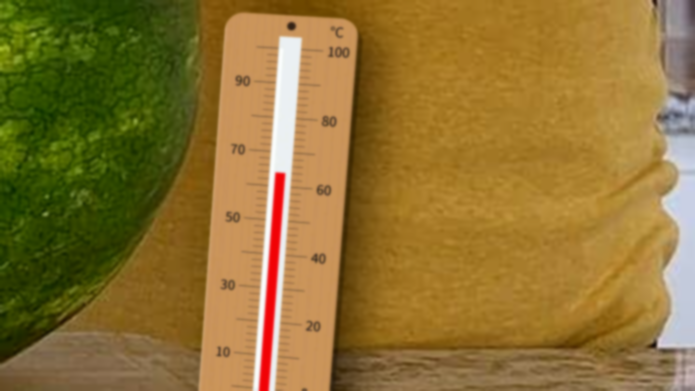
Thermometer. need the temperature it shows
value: 64 °C
